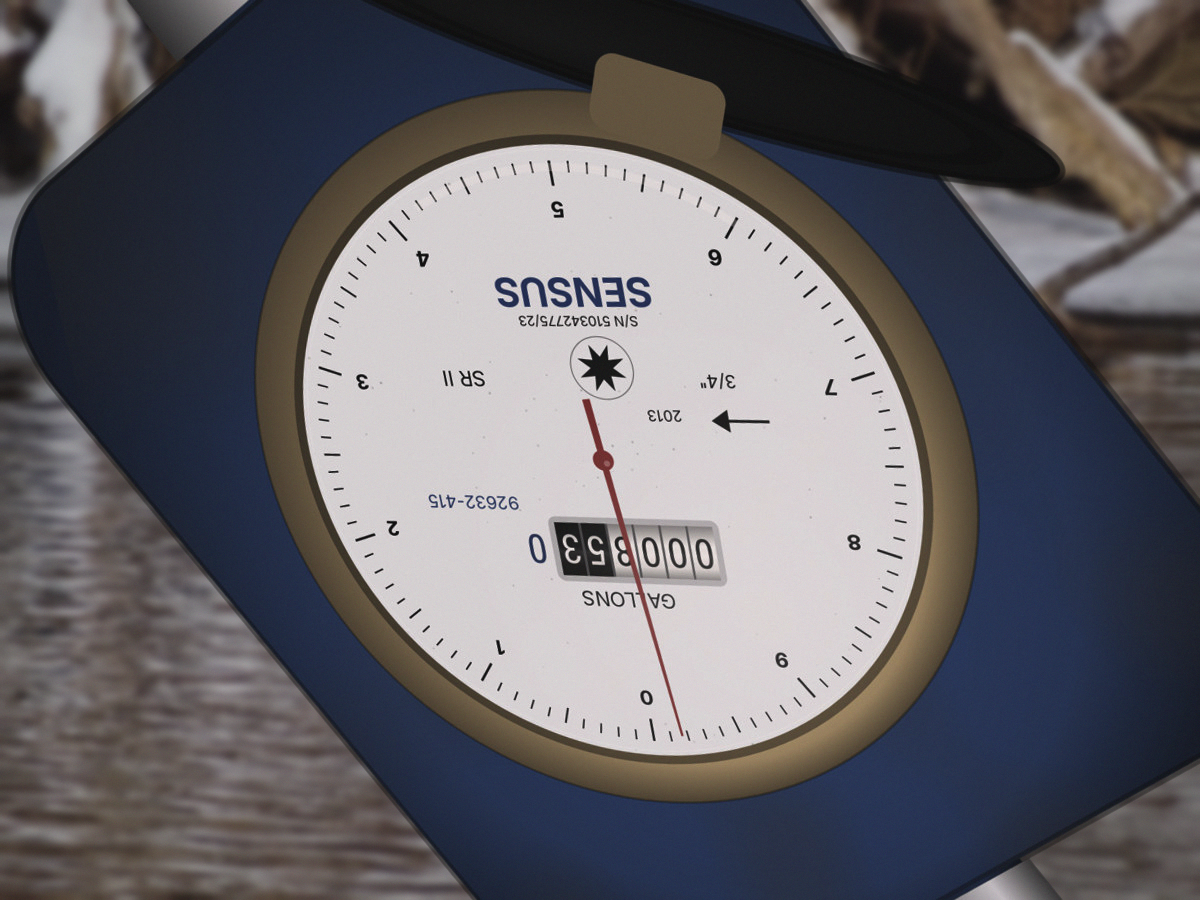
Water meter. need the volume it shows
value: 8529.8 gal
